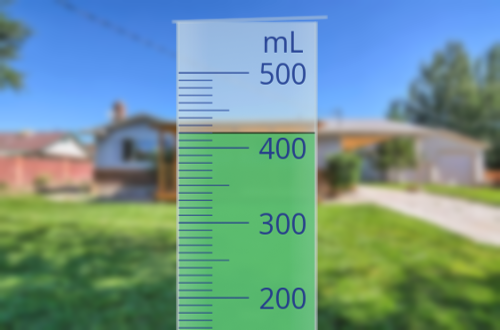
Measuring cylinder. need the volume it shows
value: 420 mL
